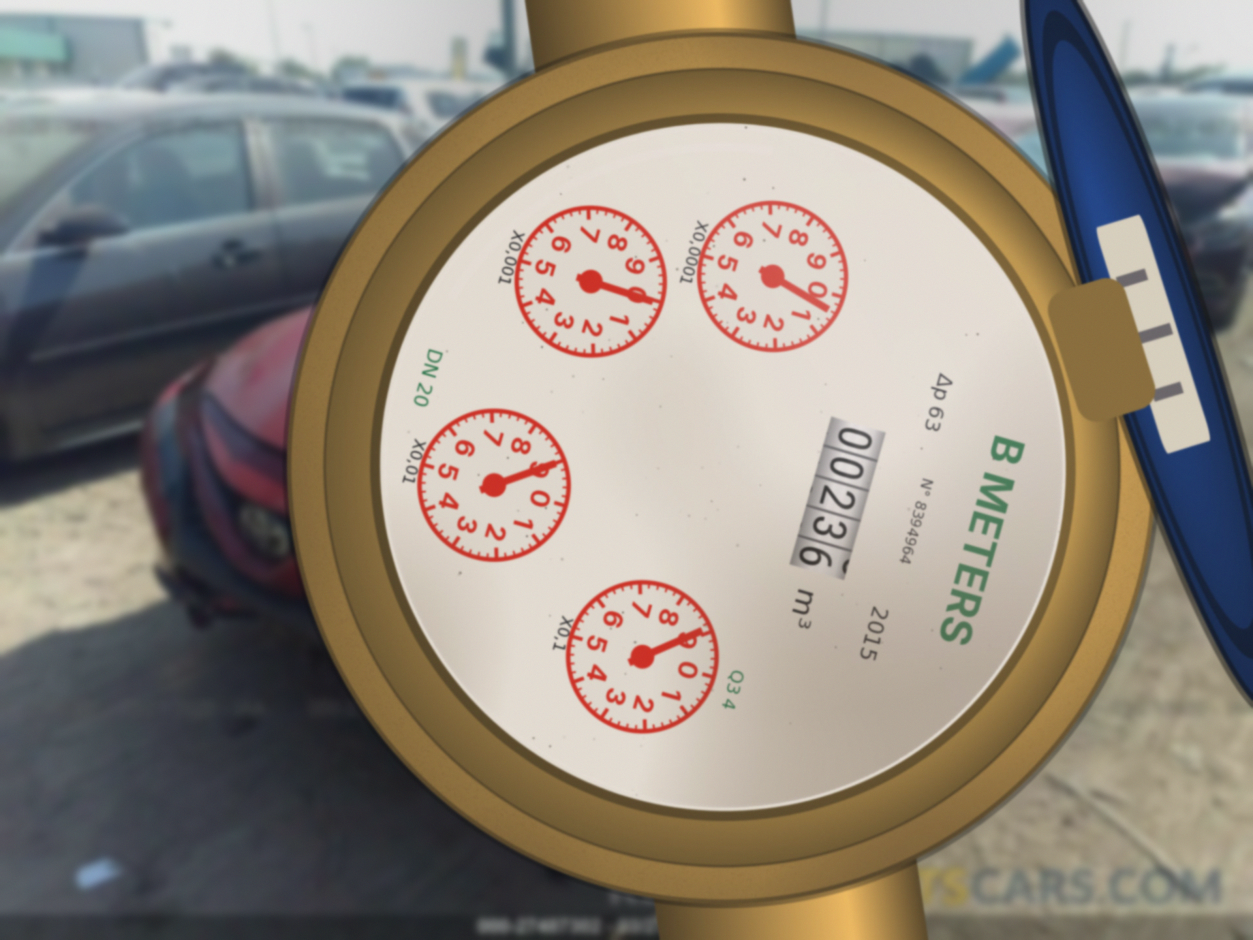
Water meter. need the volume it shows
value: 235.8900 m³
